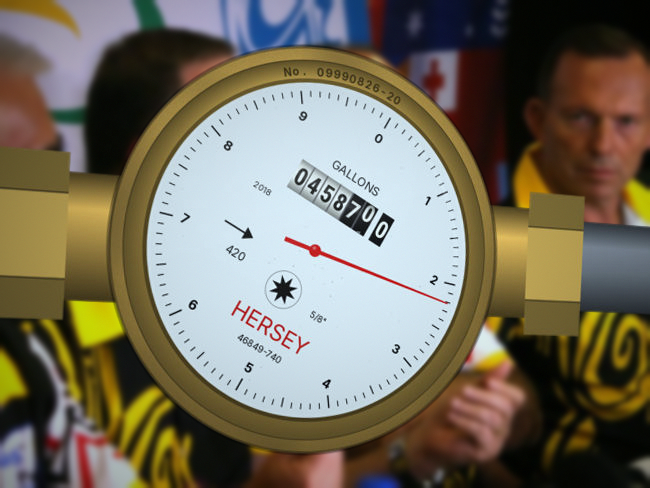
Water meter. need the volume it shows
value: 458702.2 gal
